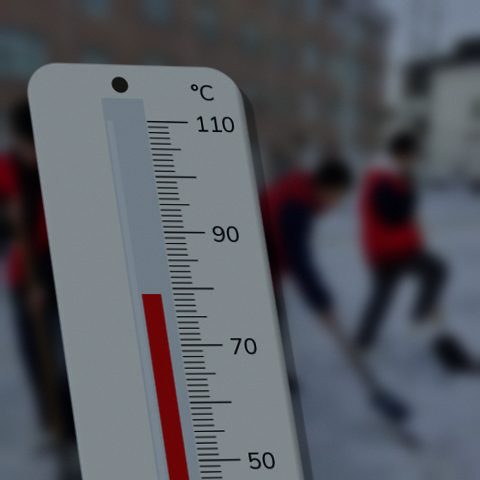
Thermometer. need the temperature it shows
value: 79 °C
